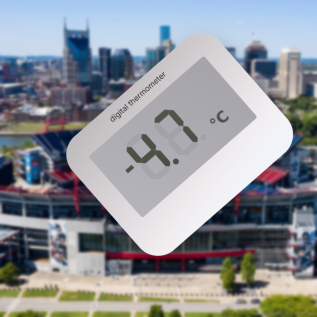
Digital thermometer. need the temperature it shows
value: -4.7 °C
